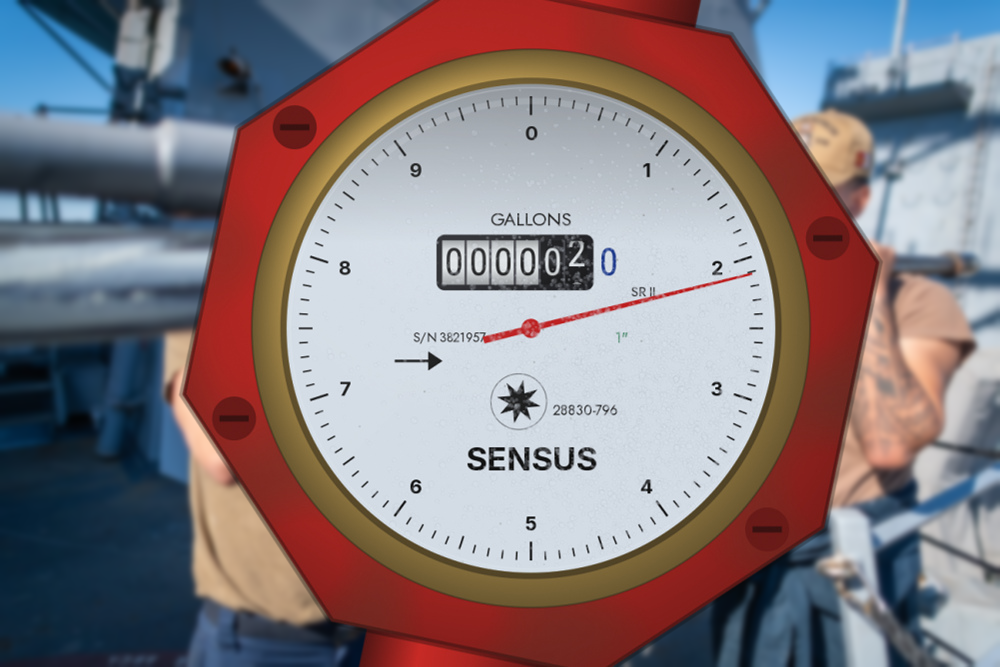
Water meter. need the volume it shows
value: 22.1 gal
